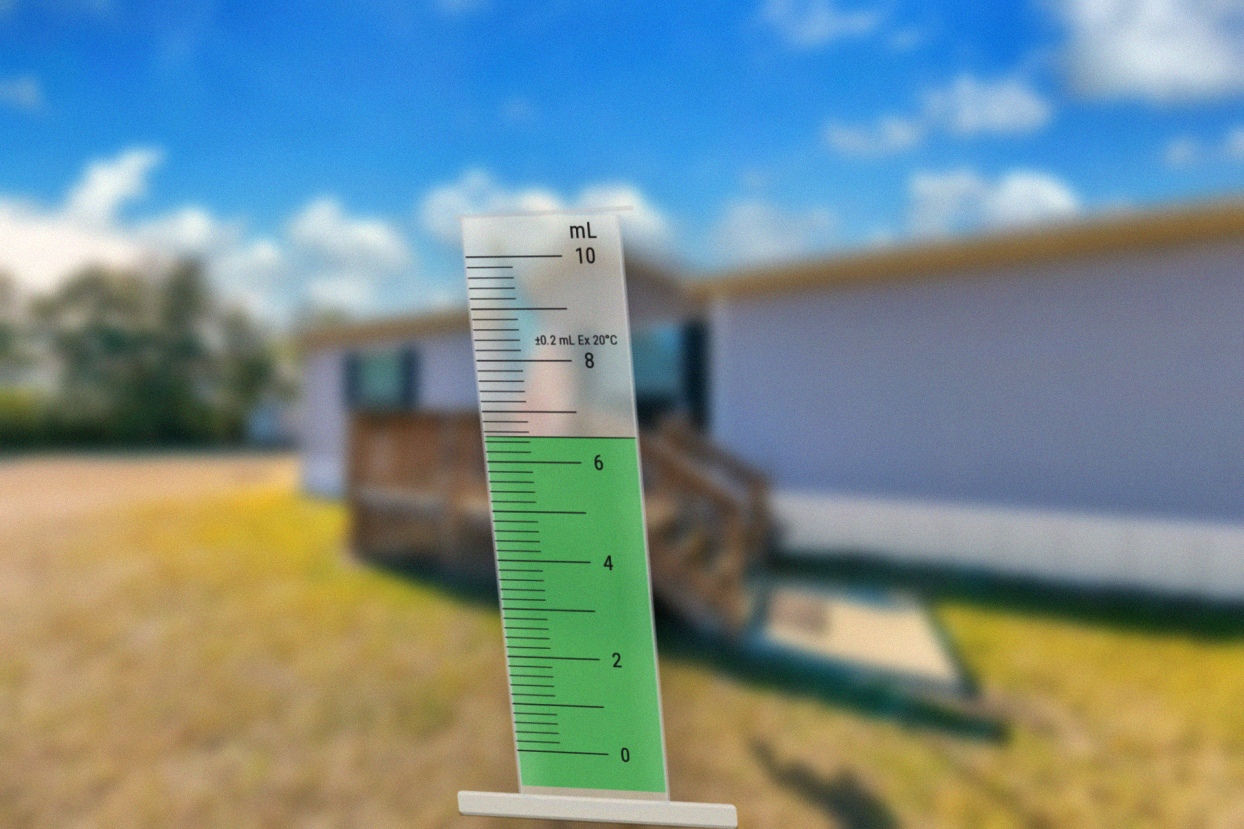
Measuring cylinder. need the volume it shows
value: 6.5 mL
